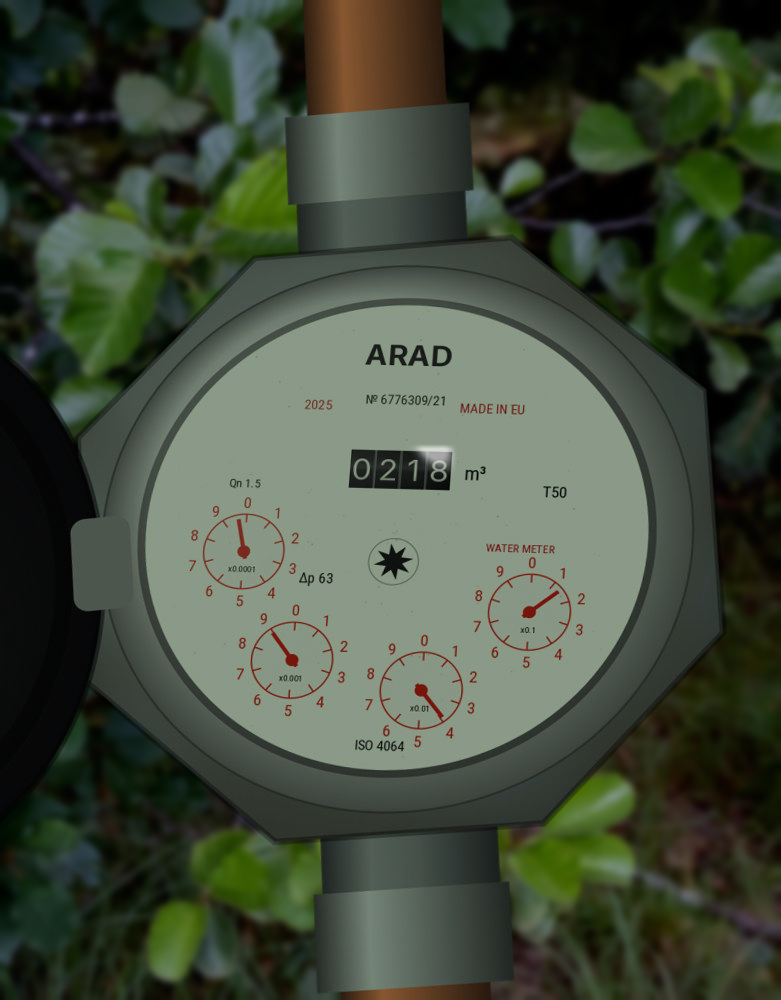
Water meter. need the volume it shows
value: 218.1389 m³
